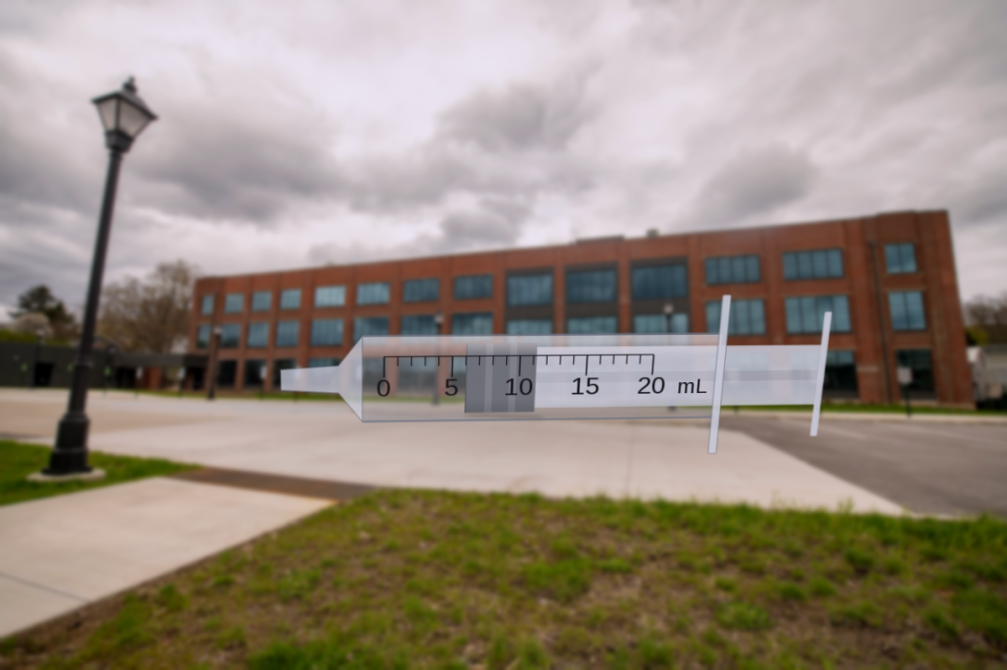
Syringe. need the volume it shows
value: 6 mL
